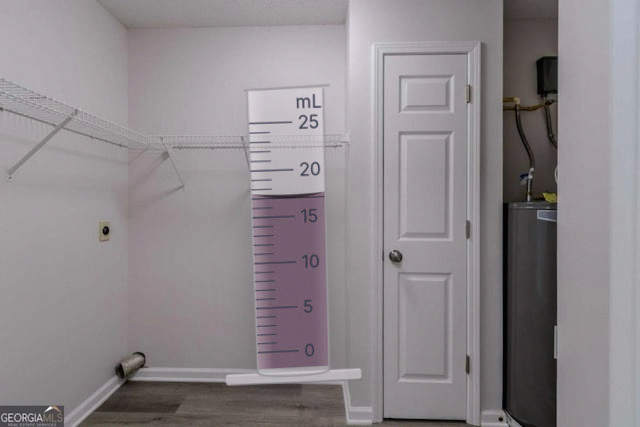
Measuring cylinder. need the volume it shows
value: 17 mL
